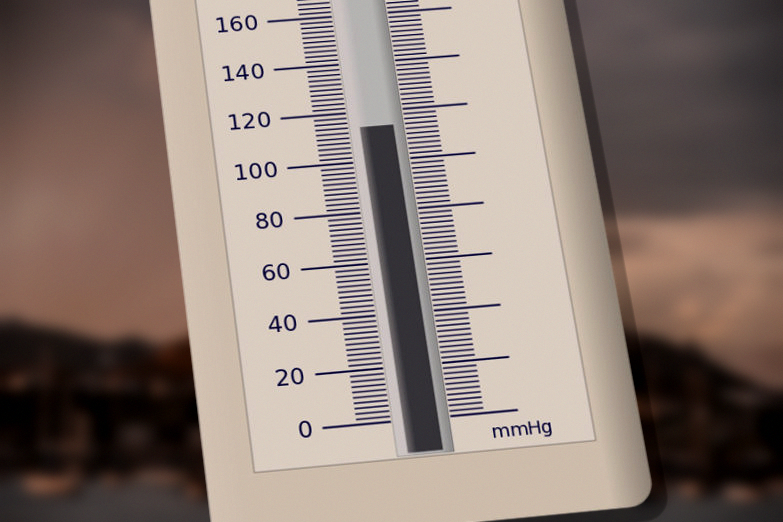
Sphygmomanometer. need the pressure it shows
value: 114 mmHg
